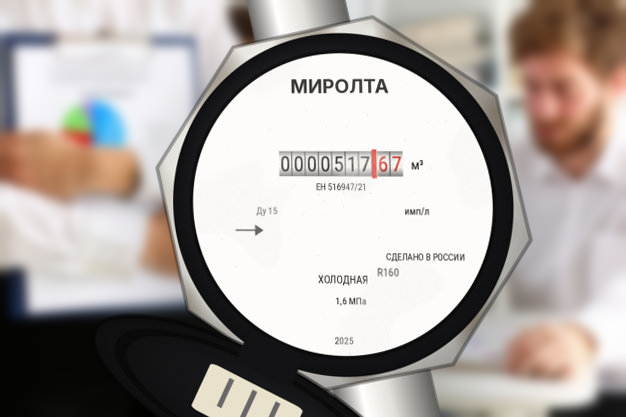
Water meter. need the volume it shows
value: 517.67 m³
